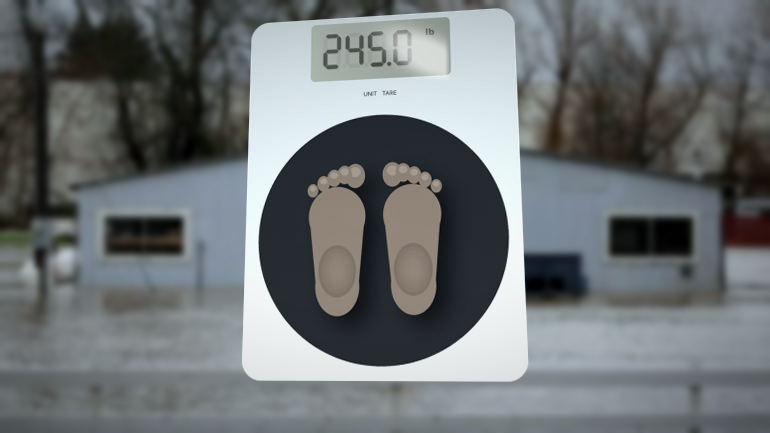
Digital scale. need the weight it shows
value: 245.0 lb
